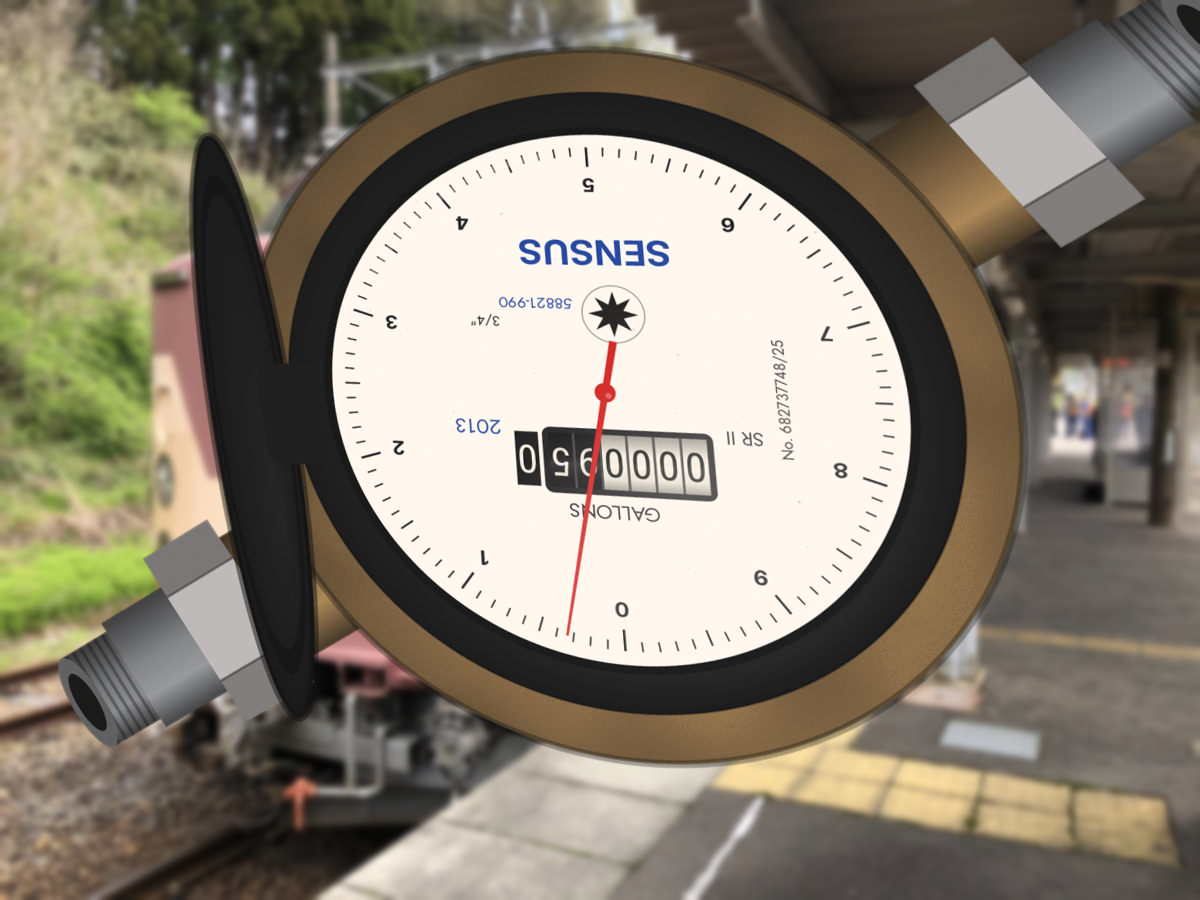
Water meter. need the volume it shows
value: 950.3 gal
